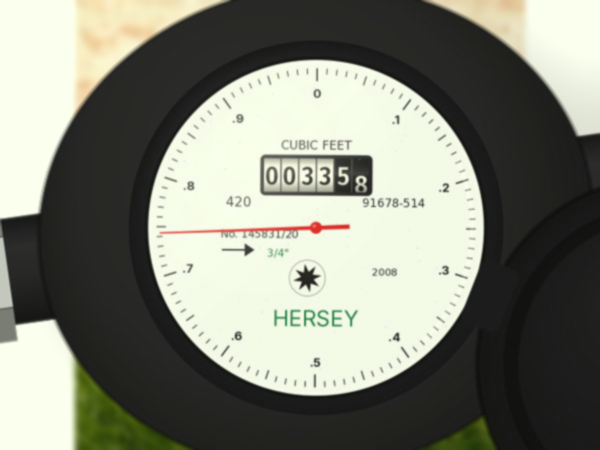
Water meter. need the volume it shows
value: 3357.74 ft³
